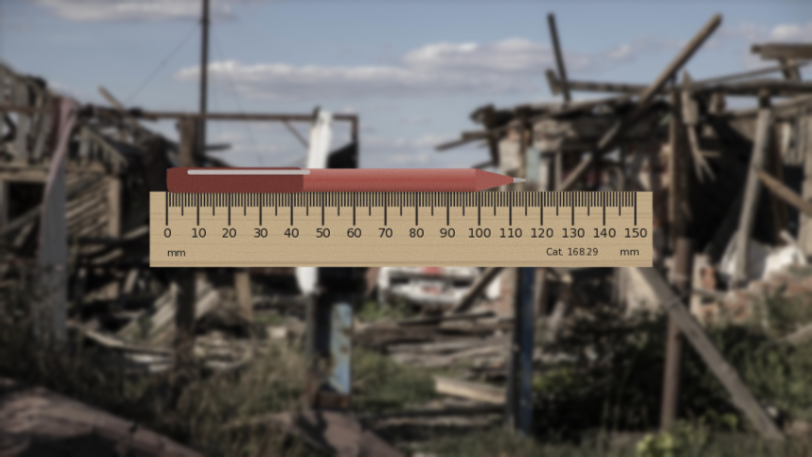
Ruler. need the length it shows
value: 115 mm
